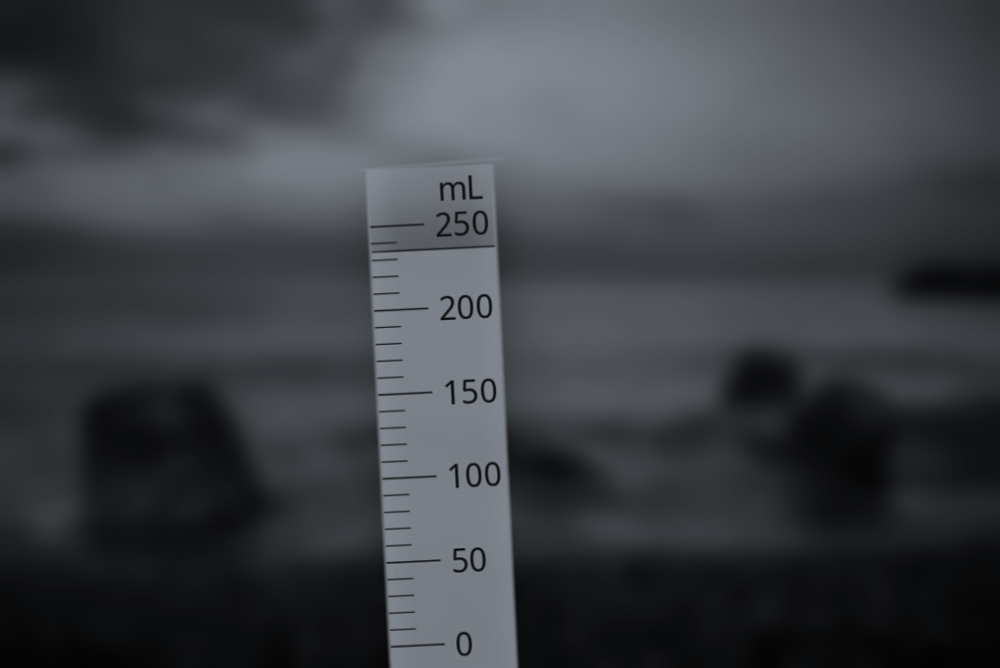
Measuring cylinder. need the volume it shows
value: 235 mL
